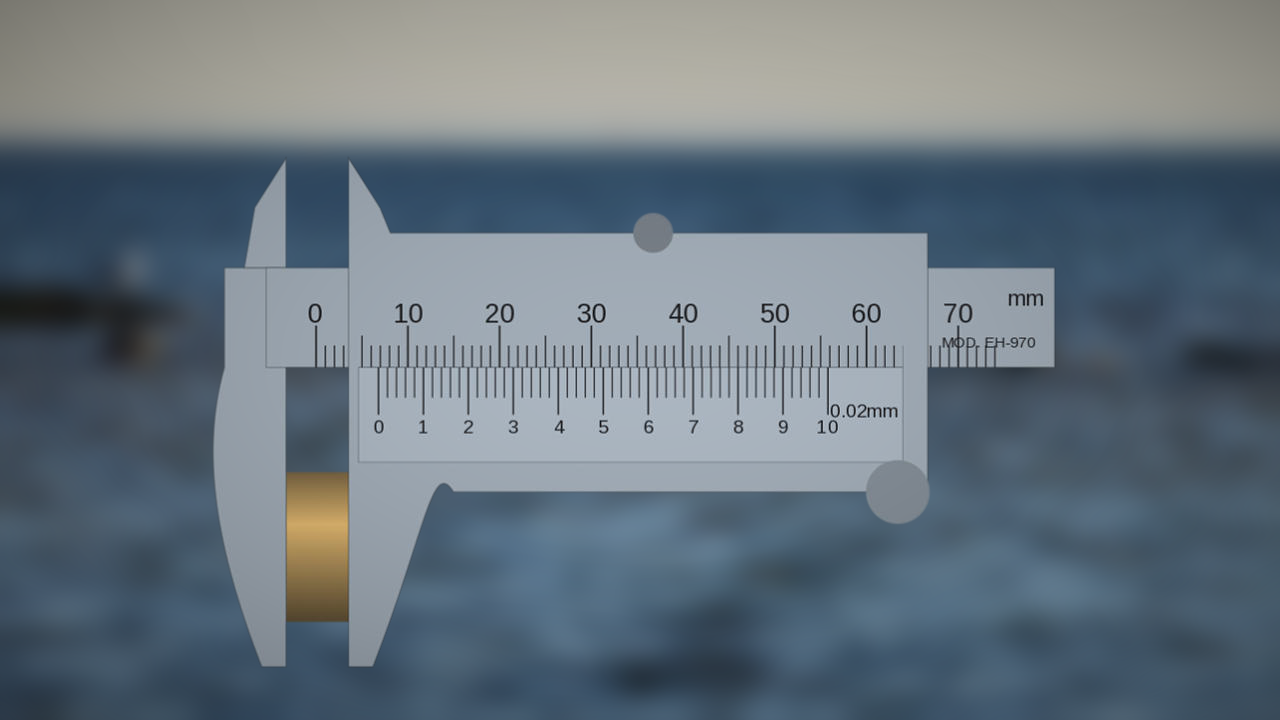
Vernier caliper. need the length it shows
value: 6.8 mm
